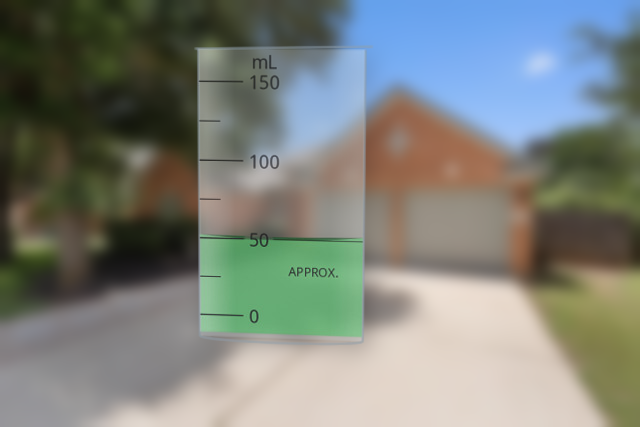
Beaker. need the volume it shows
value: 50 mL
